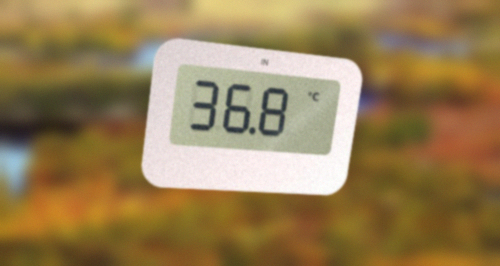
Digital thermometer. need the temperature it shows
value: 36.8 °C
